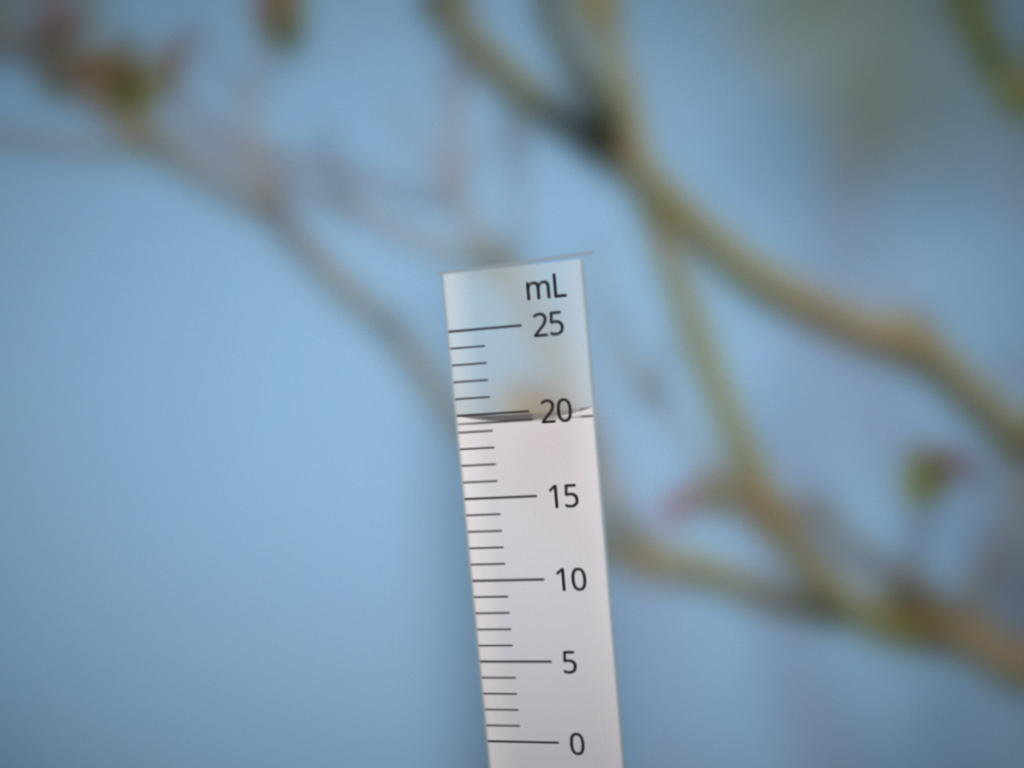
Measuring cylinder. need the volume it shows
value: 19.5 mL
